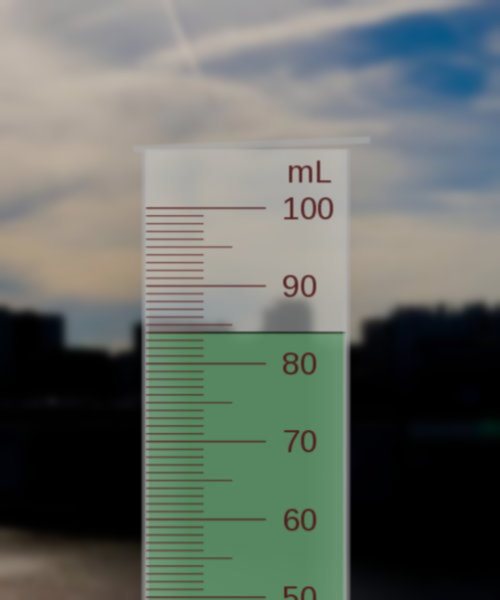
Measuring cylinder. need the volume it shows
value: 84 mL
